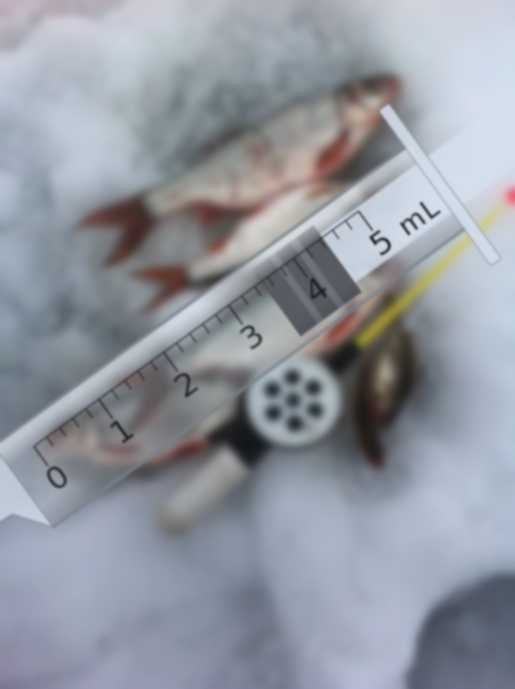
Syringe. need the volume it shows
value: 3.5 mL
